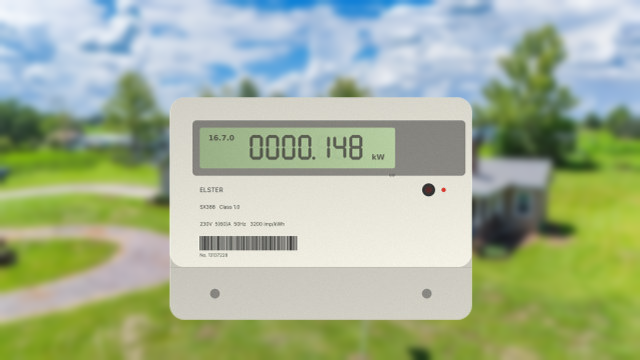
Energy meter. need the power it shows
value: 0.148 kW
